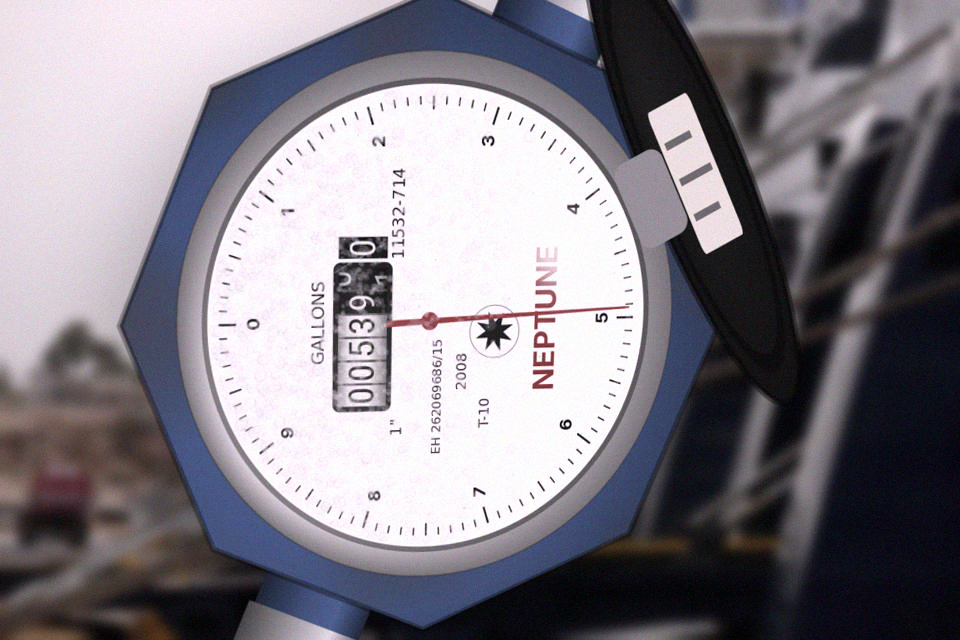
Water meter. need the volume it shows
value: 53904.9 gal
